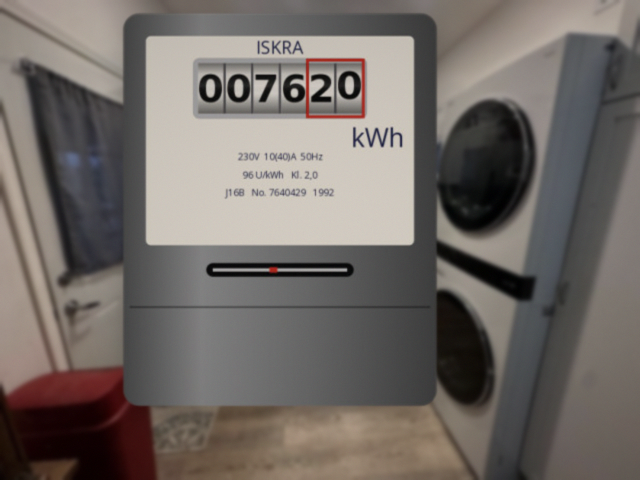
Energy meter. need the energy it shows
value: 76.20 kWh
